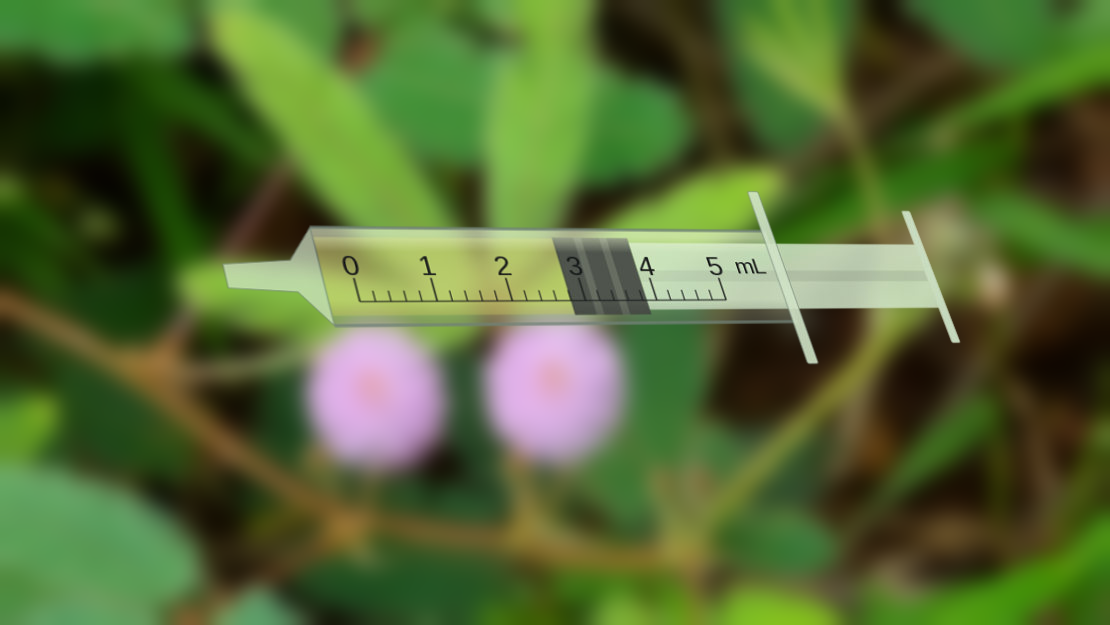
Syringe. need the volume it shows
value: 2.8 mL
